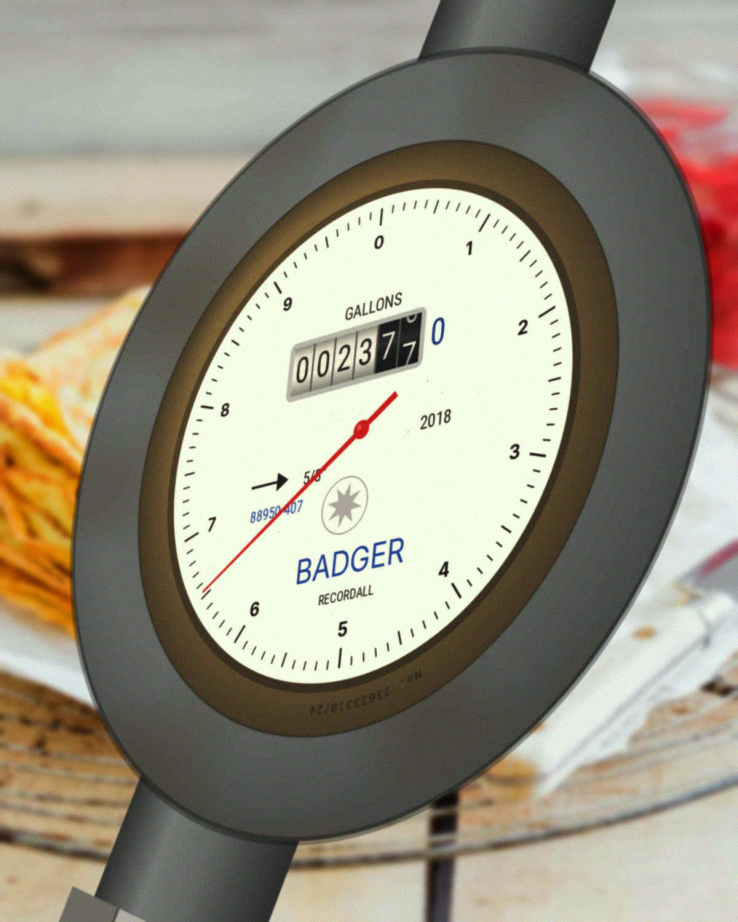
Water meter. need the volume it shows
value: 23766.5 gal
